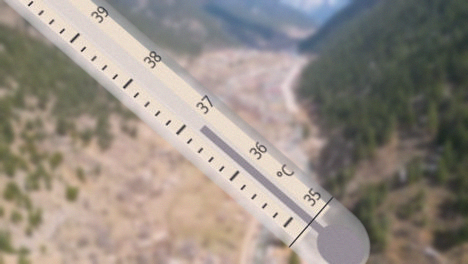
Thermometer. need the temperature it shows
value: 36.8 °C
